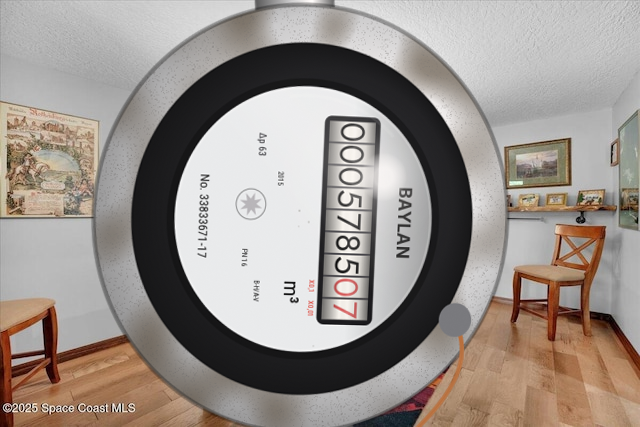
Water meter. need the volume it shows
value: 5785.07 m³
